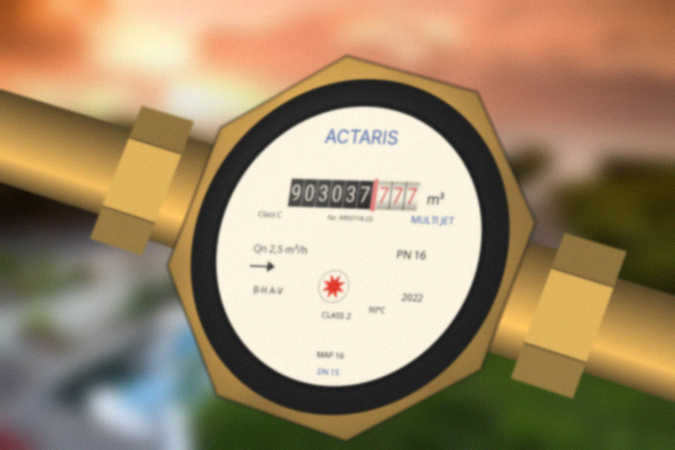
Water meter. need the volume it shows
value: 903037.777 m³
